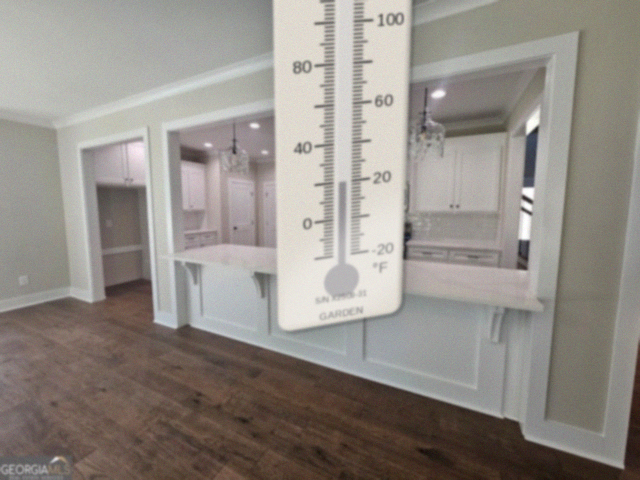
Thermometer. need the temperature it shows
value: 20 °F
